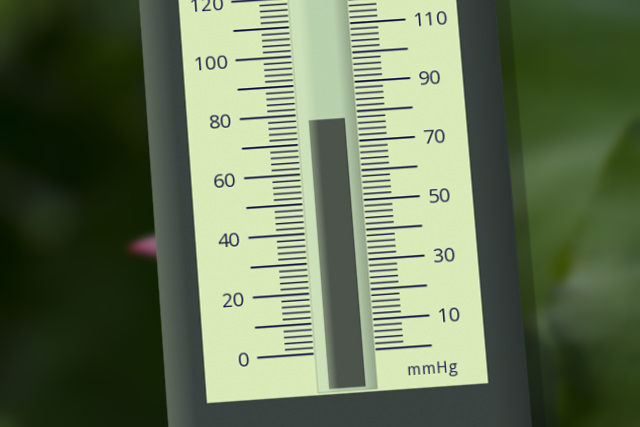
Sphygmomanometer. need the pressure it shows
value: 78 mmHg
